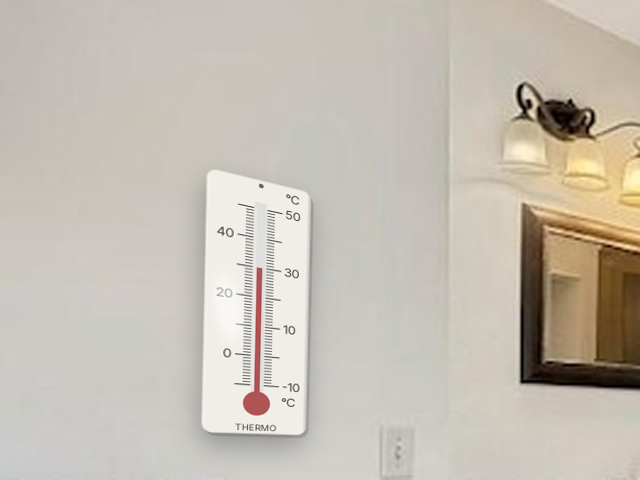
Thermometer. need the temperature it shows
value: 30 °C
